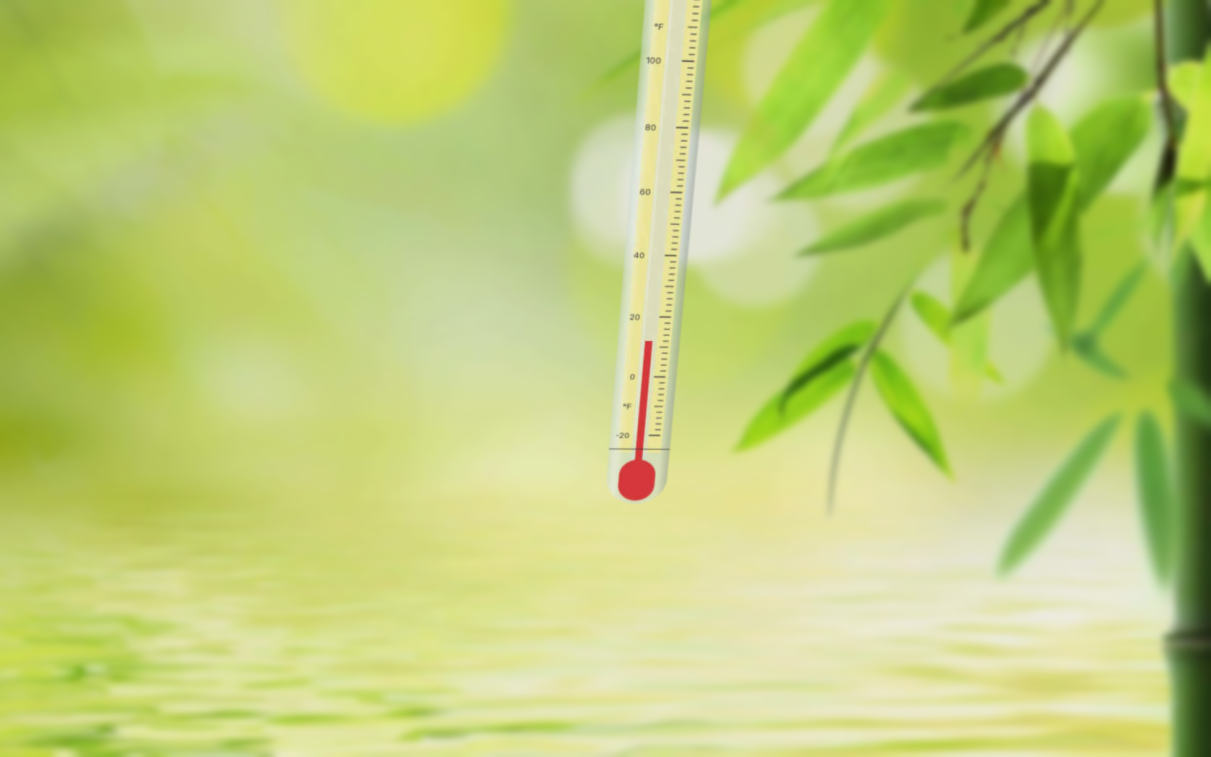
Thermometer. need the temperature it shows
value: 12 °F
